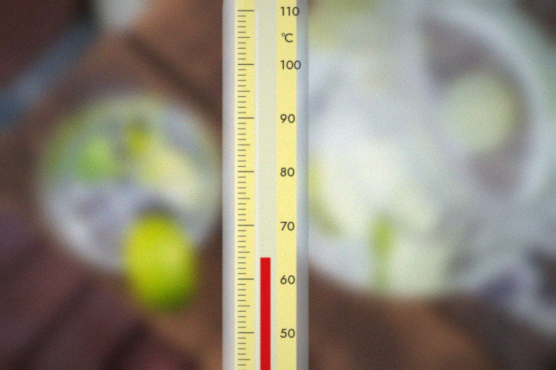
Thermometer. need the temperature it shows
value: 64 °C
